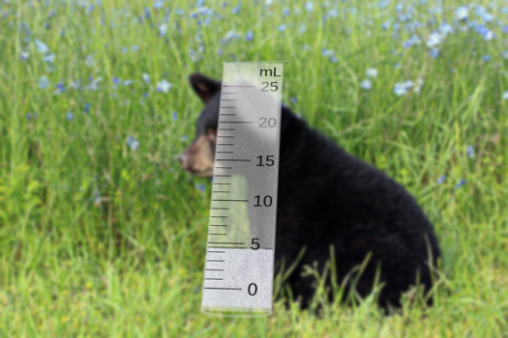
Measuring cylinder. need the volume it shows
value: 4.5 mL
